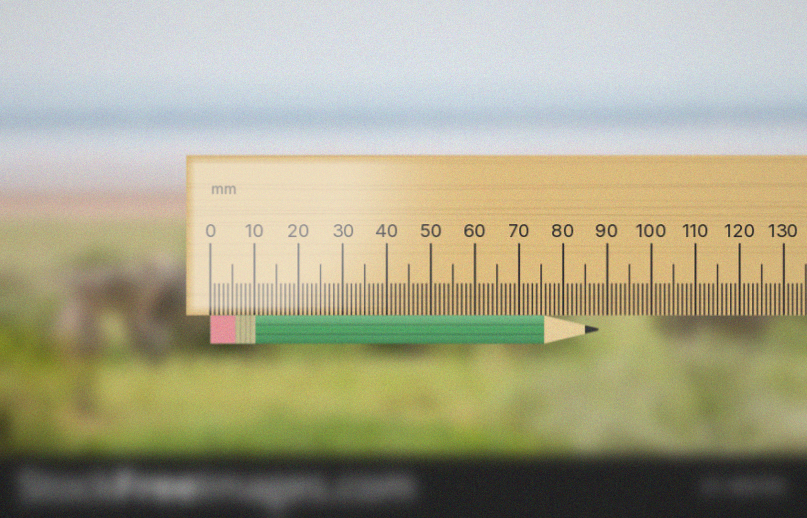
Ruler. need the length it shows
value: 88 mm
